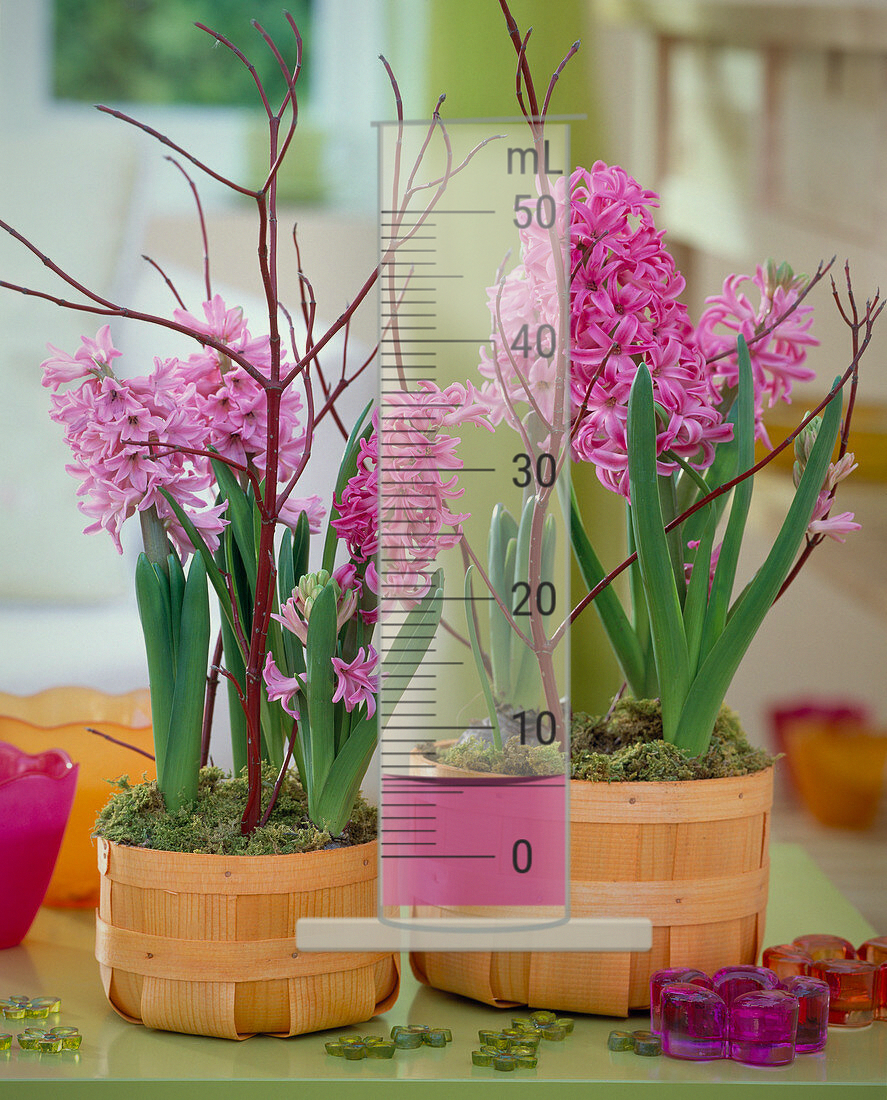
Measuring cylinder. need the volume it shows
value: 5.5 mL
